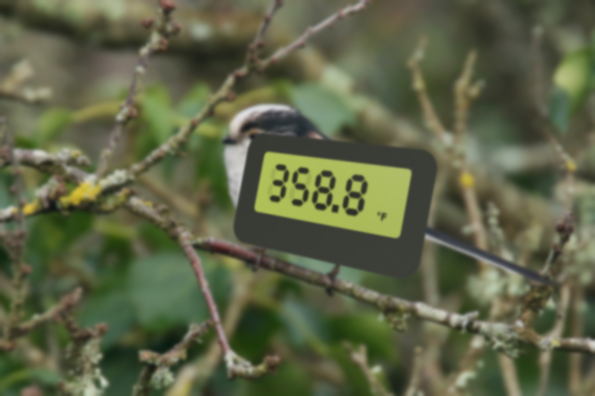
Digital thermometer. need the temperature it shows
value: 358.8 °F
